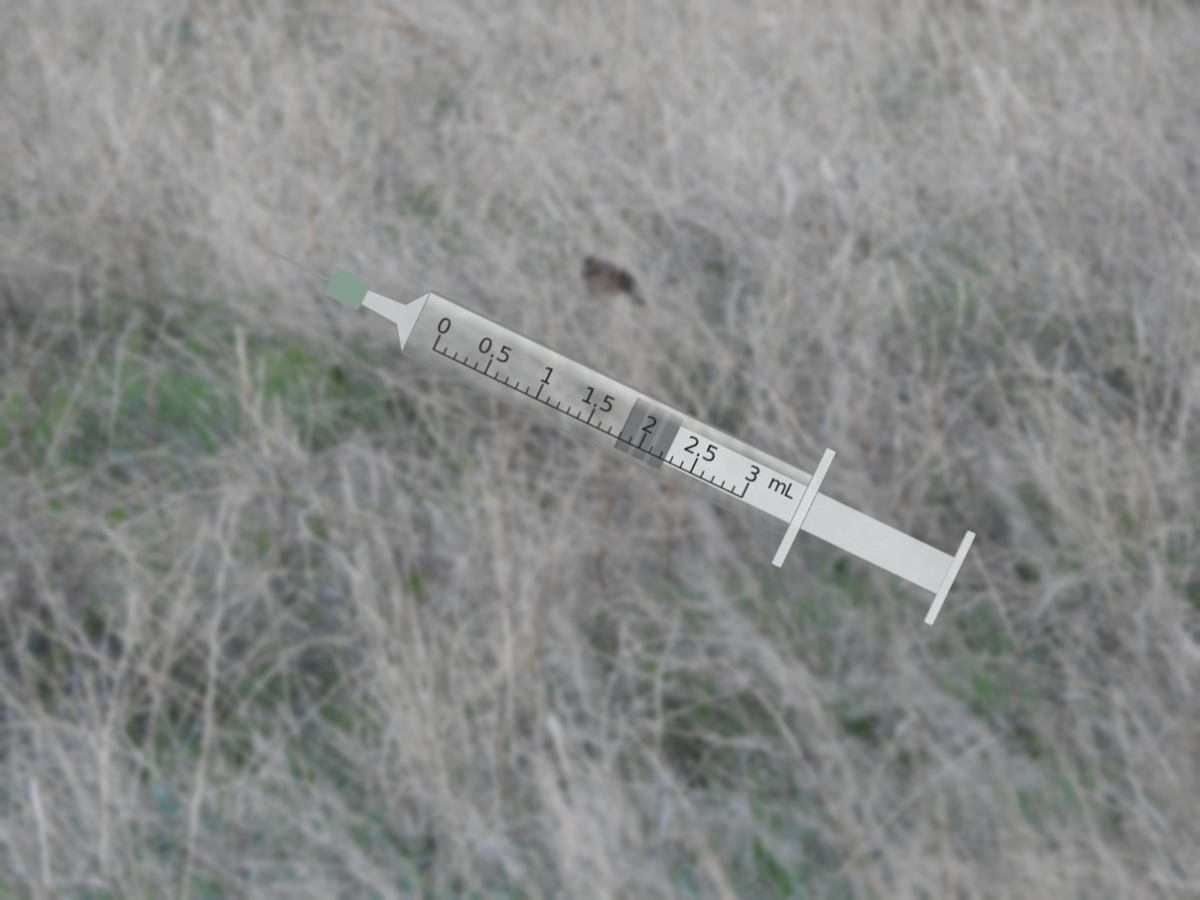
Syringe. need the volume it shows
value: 1.8 mL
